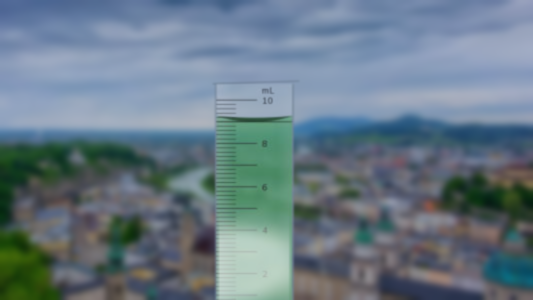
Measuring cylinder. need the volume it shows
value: 9 mL
